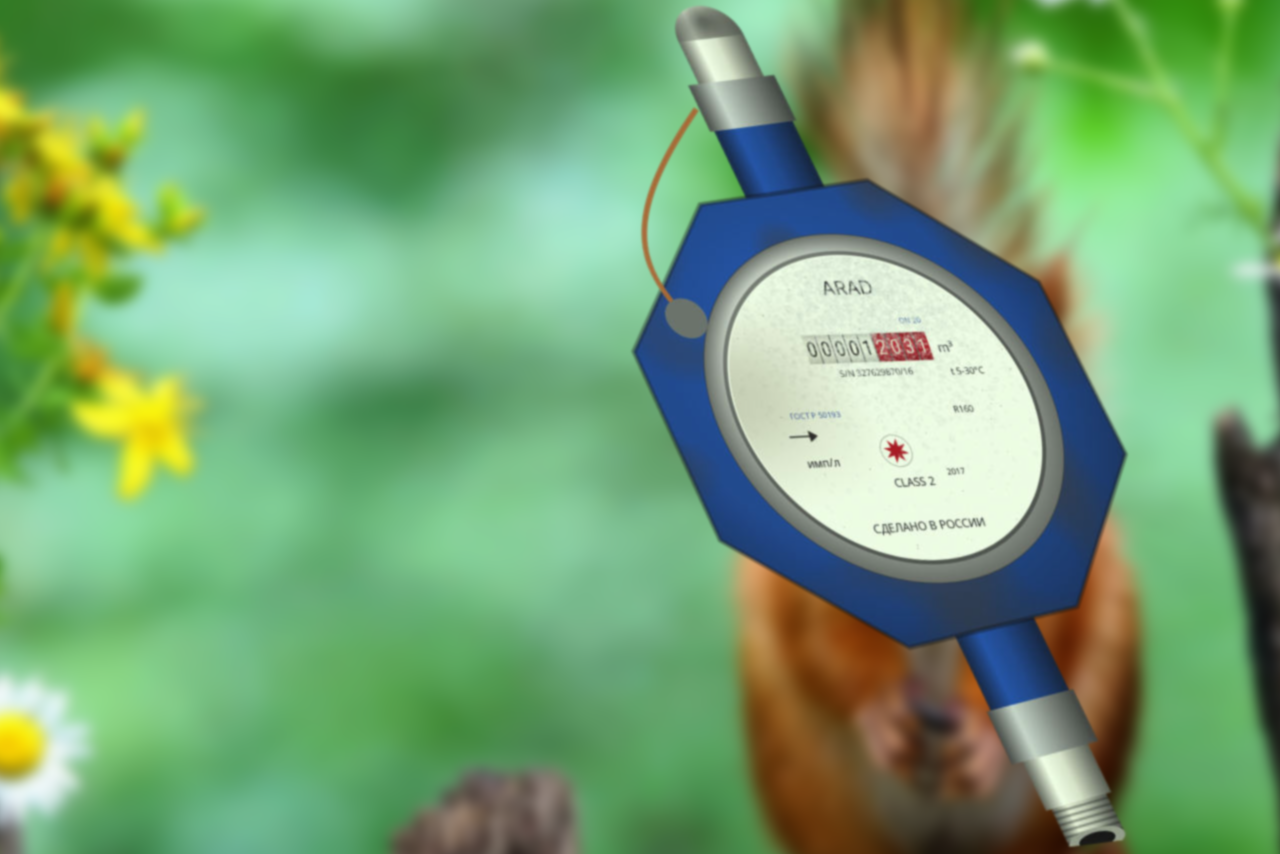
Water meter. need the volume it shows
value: 1.2031 m³
